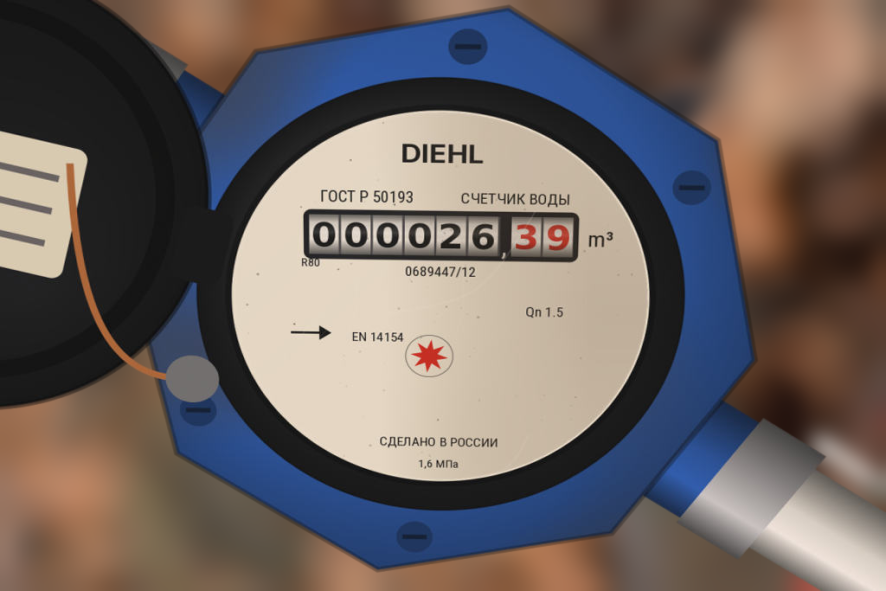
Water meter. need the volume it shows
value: 26.39 m³
